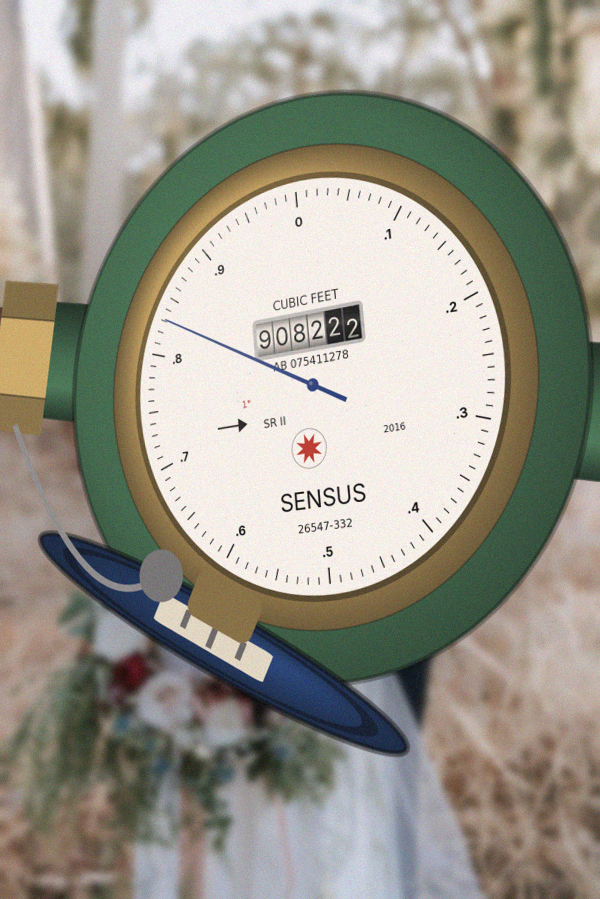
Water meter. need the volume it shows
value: 908221.83 ft³
